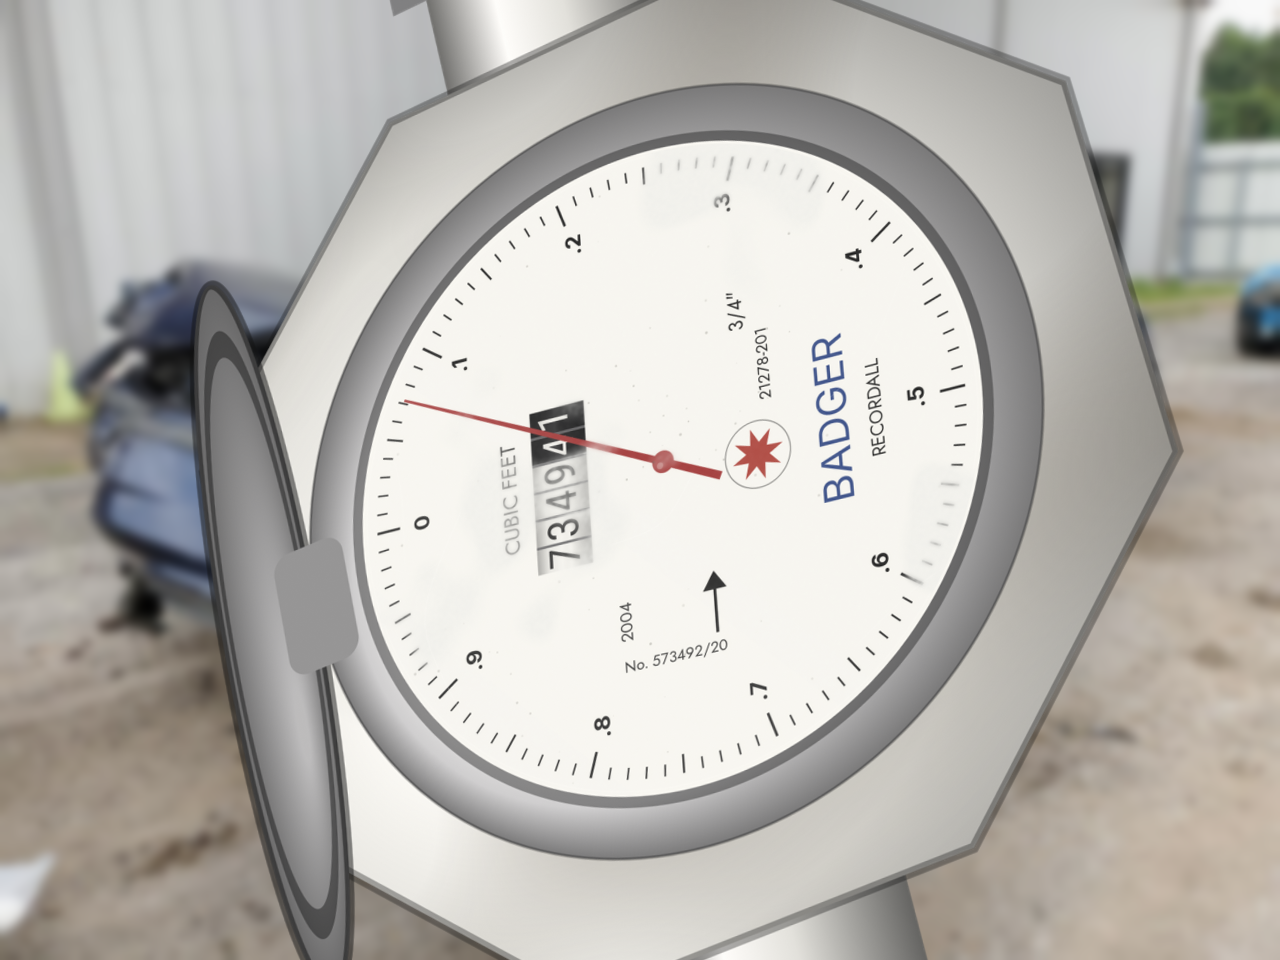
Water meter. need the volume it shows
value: 734941.07 ft³
